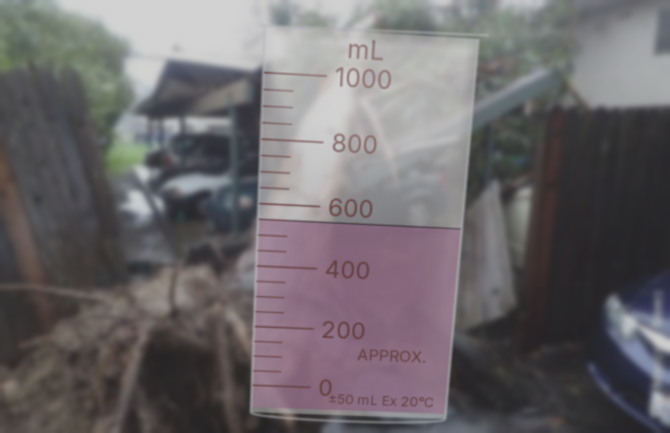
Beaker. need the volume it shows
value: 550 mL
